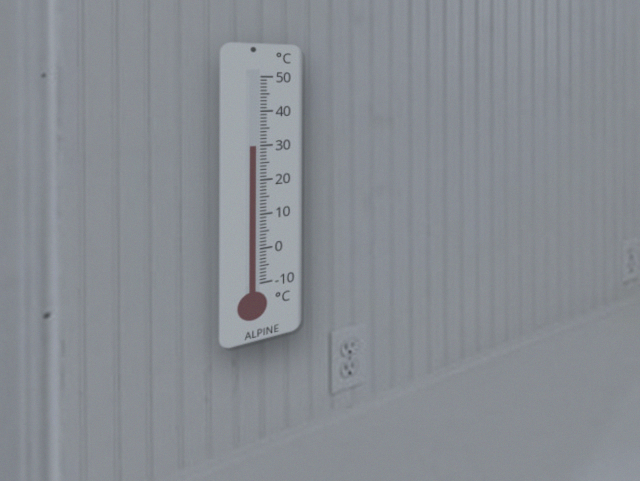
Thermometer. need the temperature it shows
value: 30 °C
